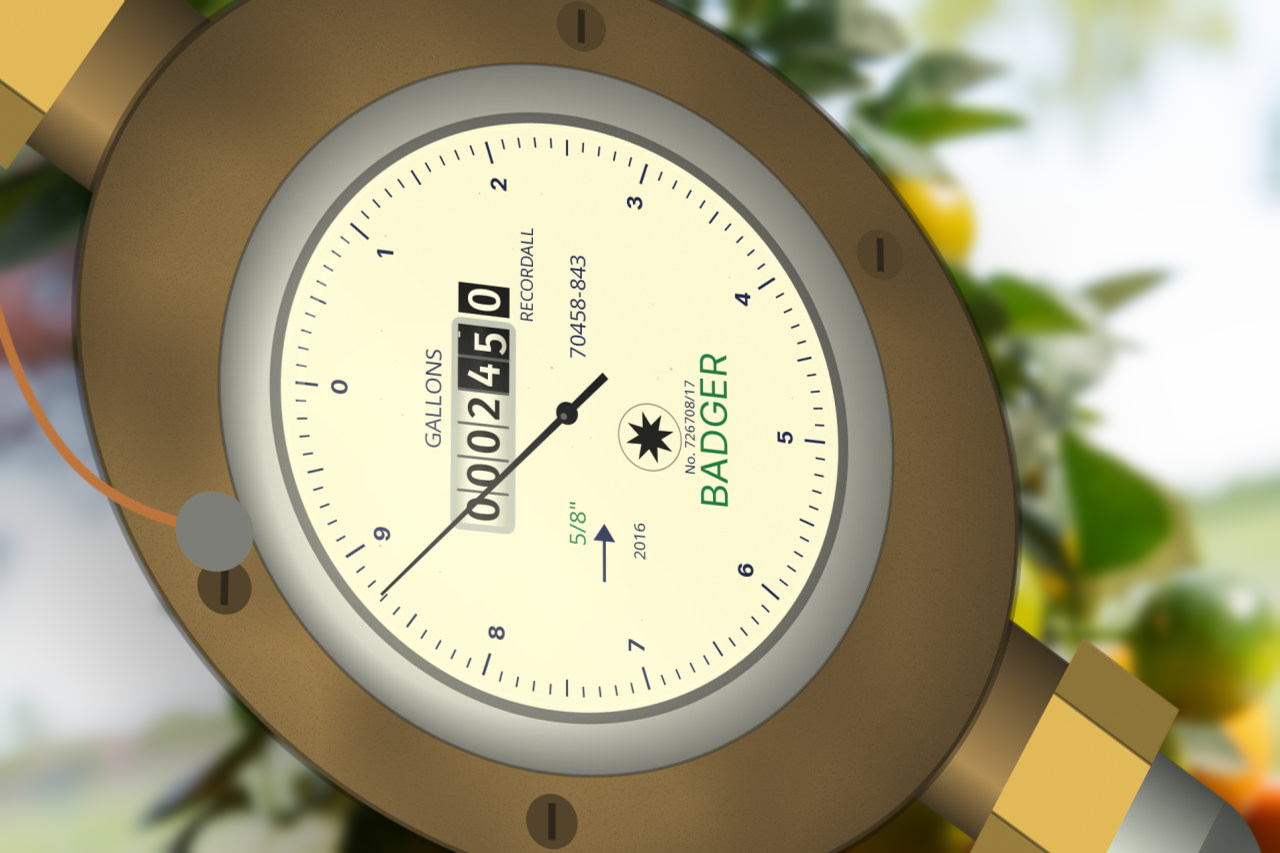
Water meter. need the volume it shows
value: 2448.7 gal
